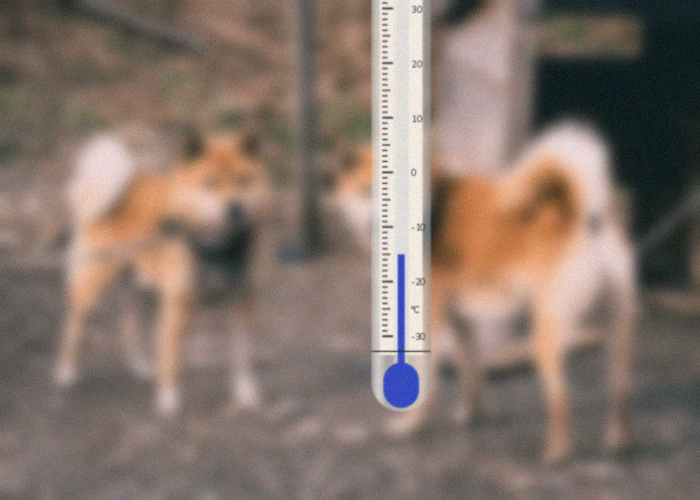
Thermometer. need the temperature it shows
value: -15 °C
